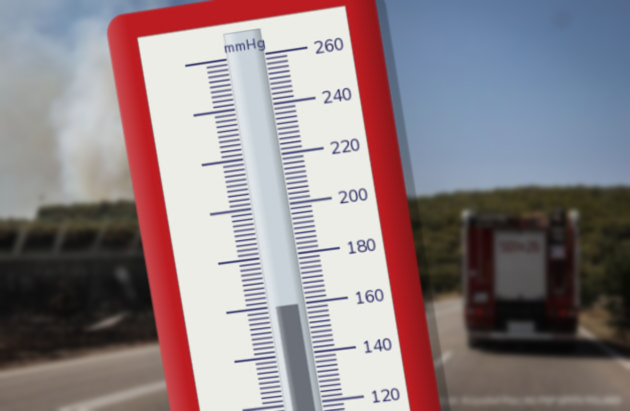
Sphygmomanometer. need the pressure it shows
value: 160 mmHg
